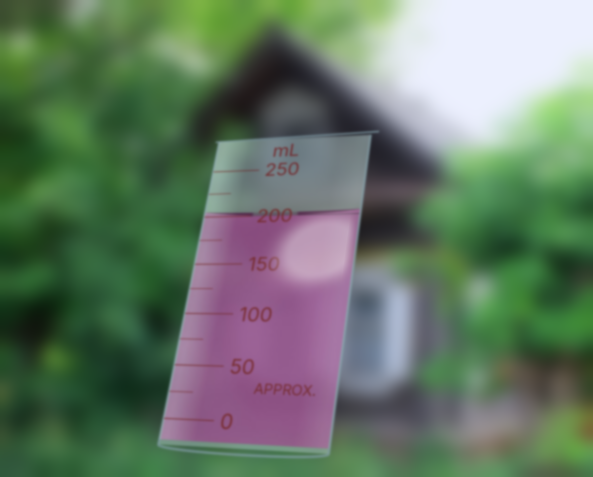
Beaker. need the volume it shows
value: 200 mL
